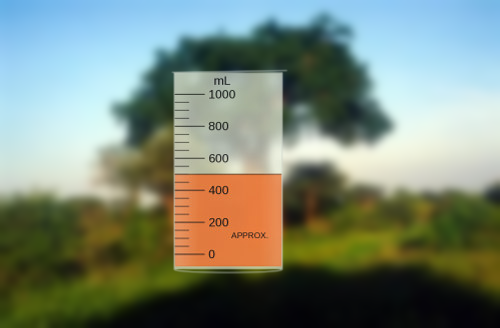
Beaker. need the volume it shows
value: 500 mL
